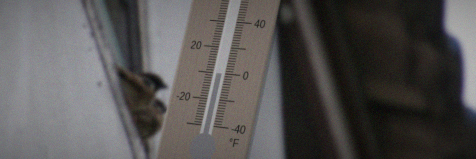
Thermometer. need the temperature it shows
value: 0 °F
